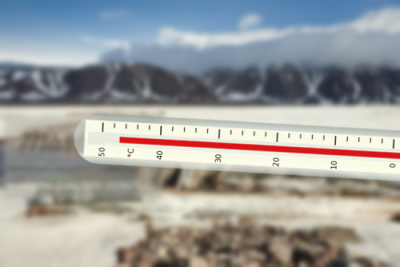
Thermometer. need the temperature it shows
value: 47 °C
